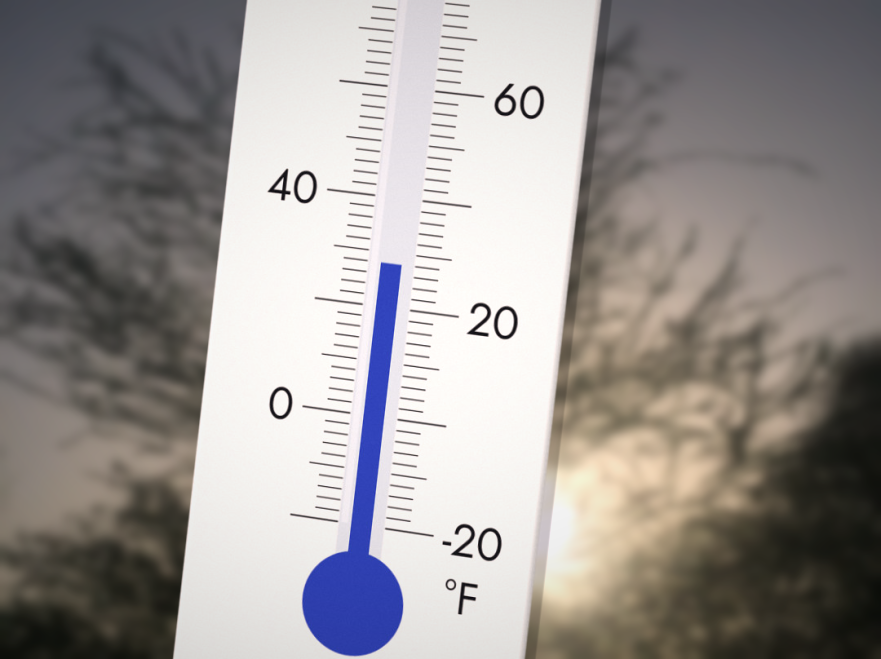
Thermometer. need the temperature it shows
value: 28 °F
